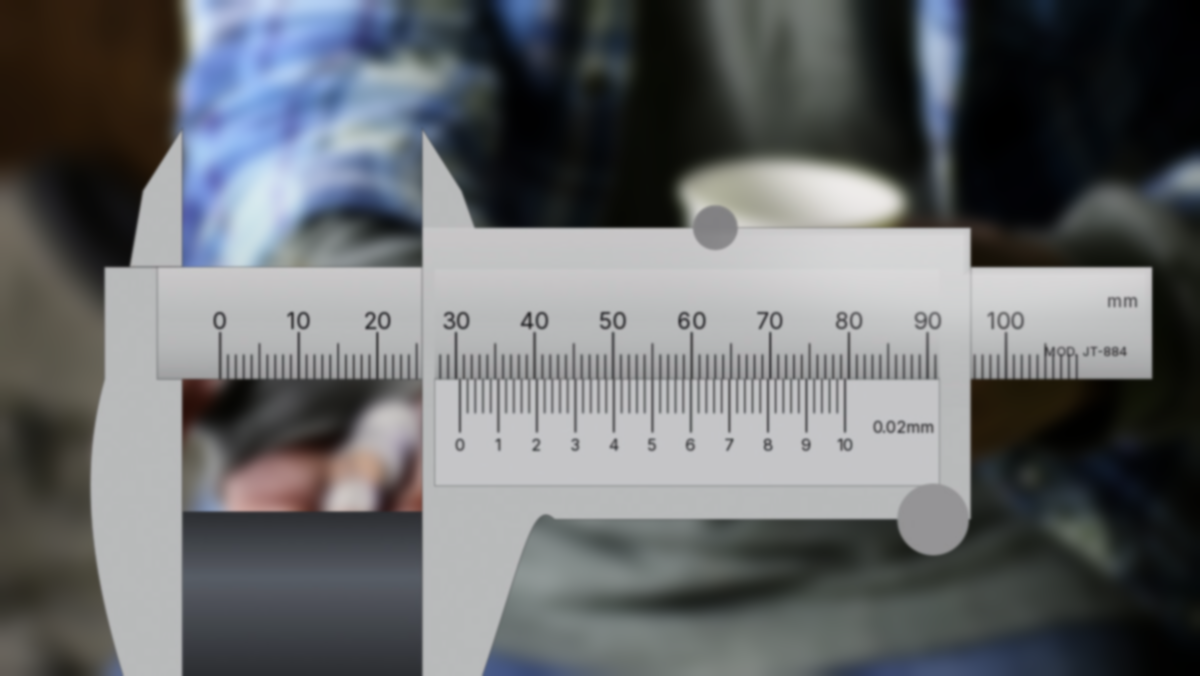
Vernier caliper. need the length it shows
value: 30.5 mm
